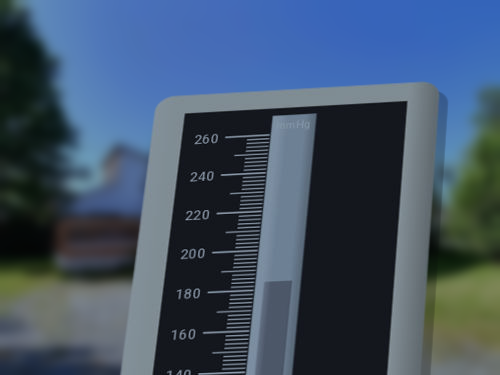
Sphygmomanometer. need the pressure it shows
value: 184 mmHg
